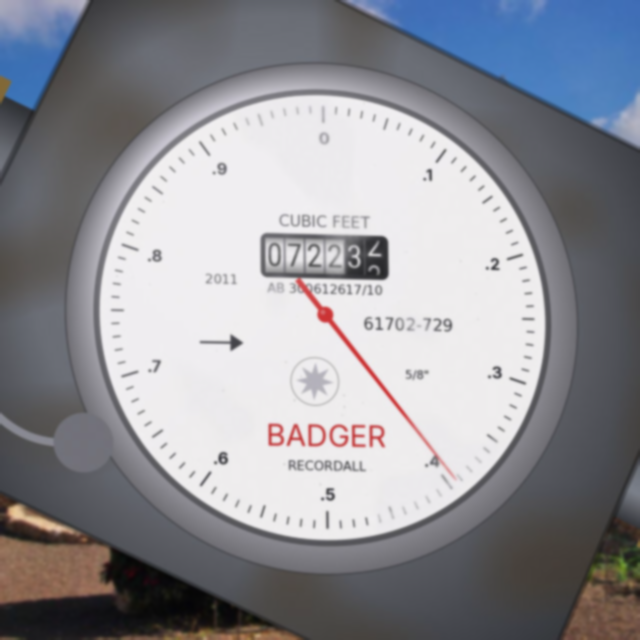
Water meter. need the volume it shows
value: 72232.39 ft³
